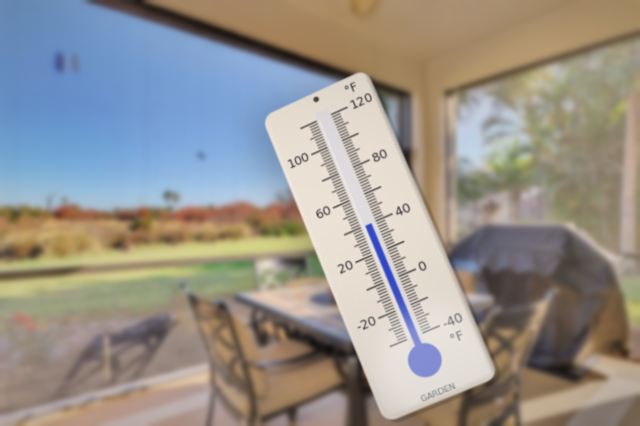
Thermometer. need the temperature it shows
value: 40 °F
